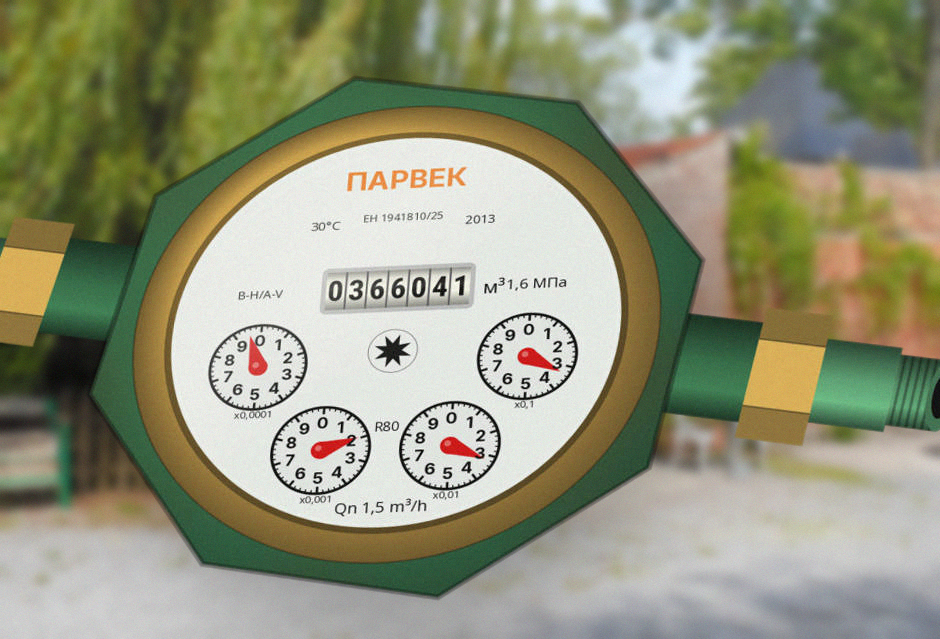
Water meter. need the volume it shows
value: 366041.3319 m³
